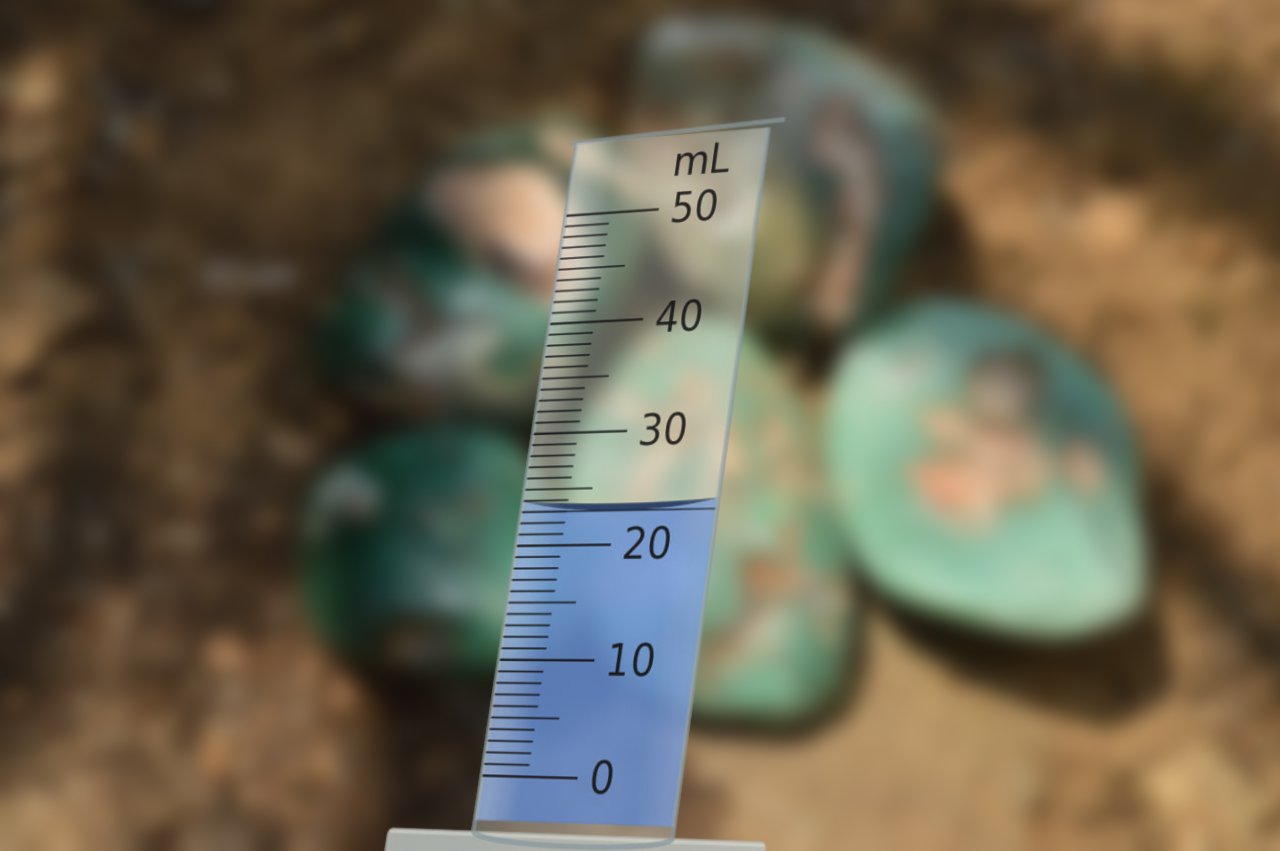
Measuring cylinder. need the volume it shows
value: 23 mL
